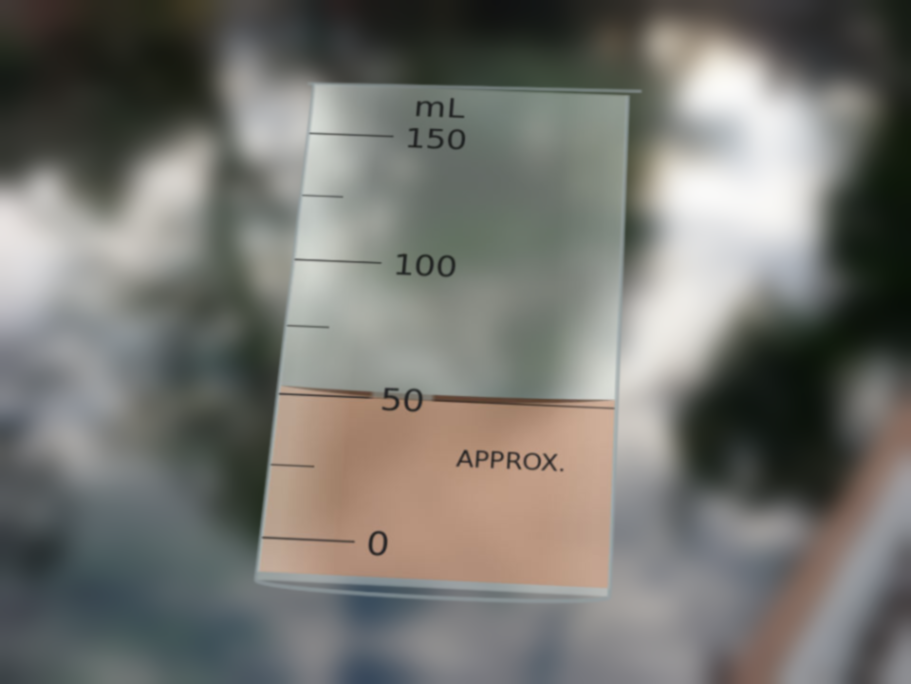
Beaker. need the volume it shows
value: 50 mL
